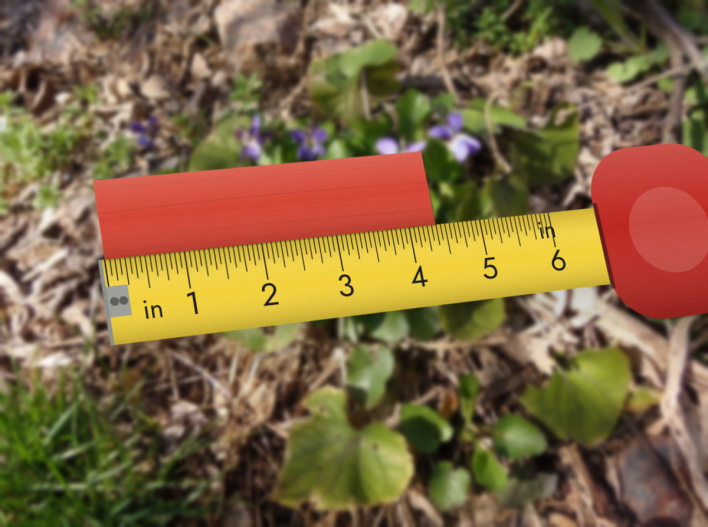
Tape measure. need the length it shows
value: 4.375 in
